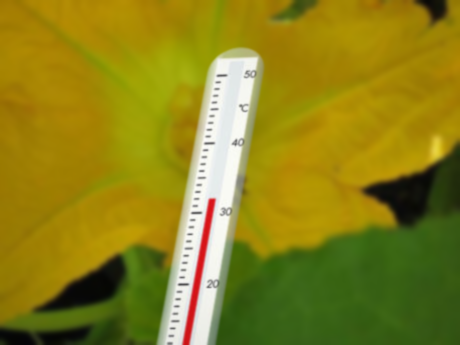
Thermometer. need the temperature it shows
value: 32 °C
